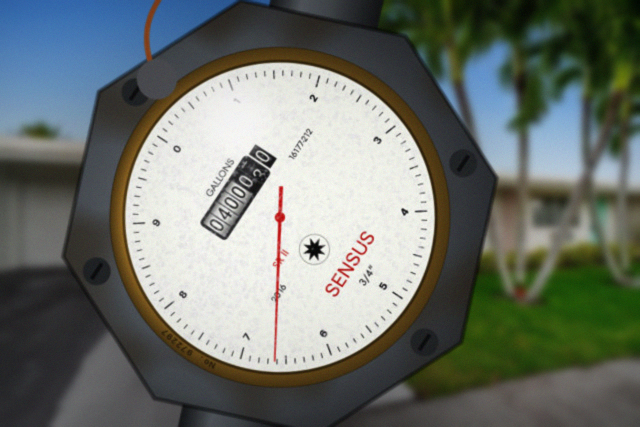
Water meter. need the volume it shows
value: 400026.6 gal
